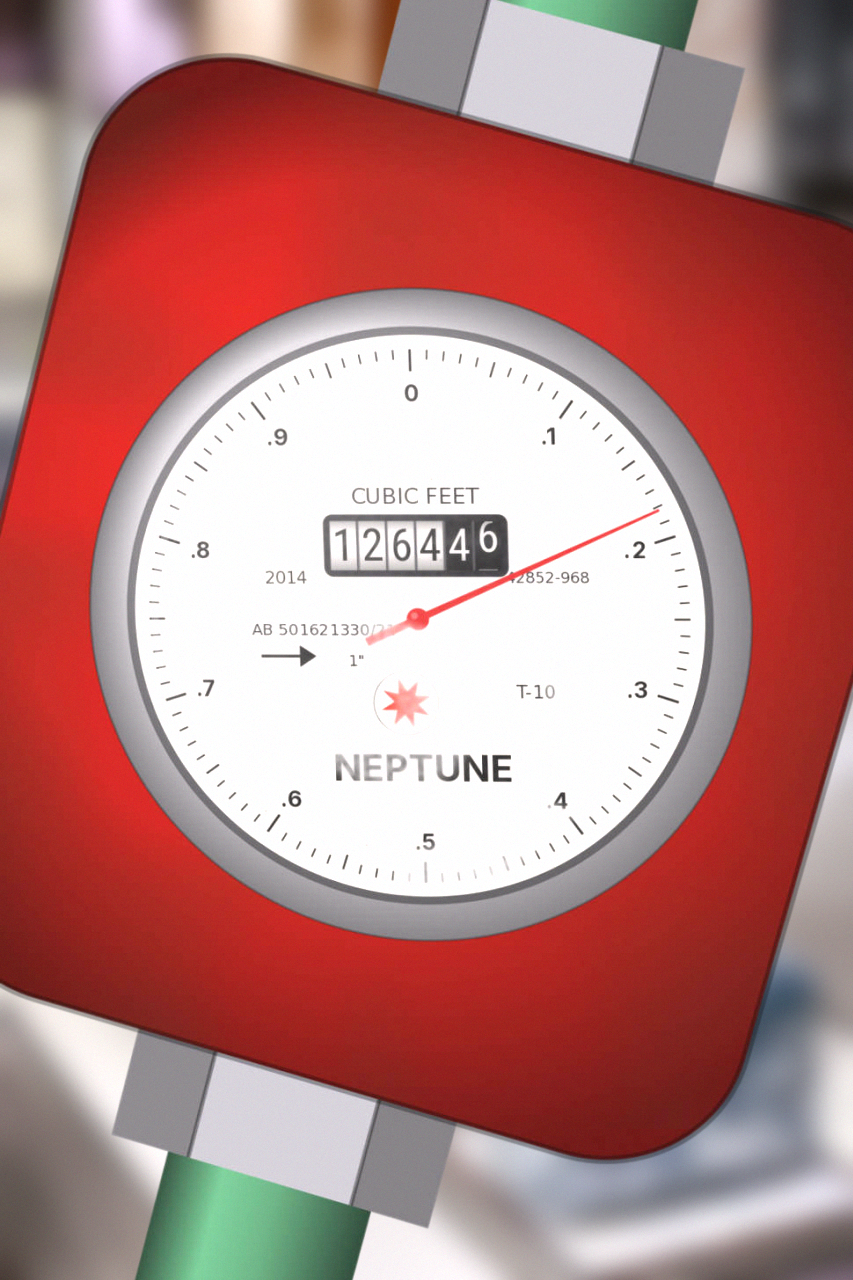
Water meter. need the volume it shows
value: 126446.18 ft³
